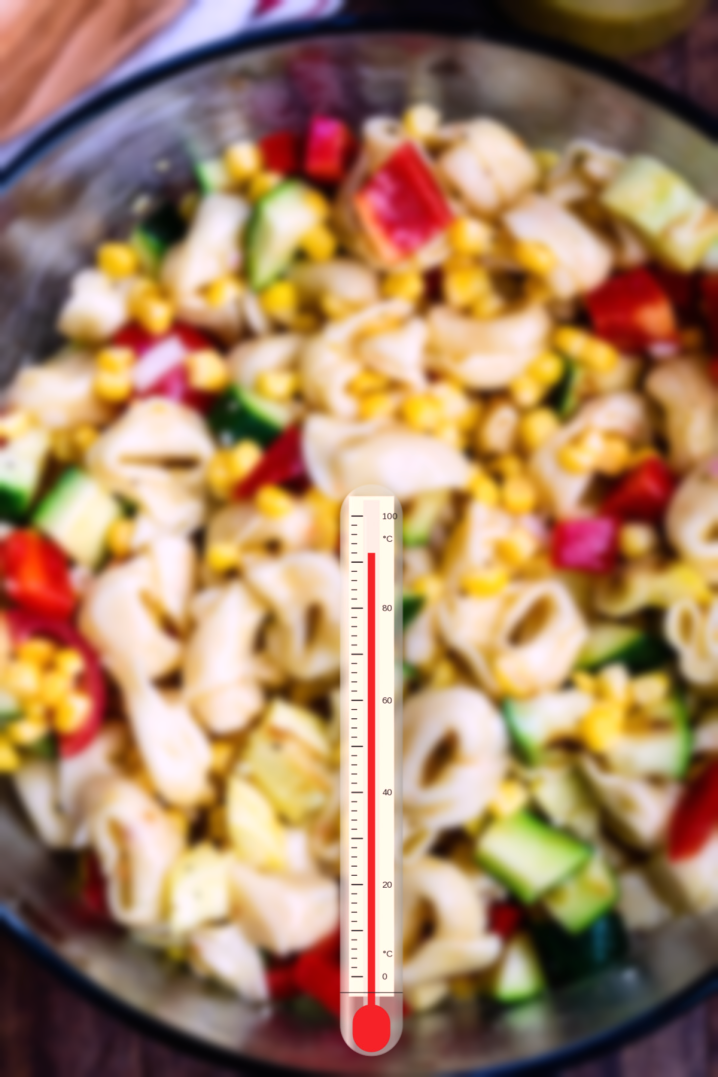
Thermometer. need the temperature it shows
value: 92 °C
